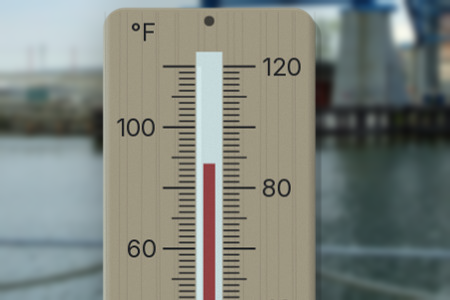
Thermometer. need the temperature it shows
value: 88 °F
